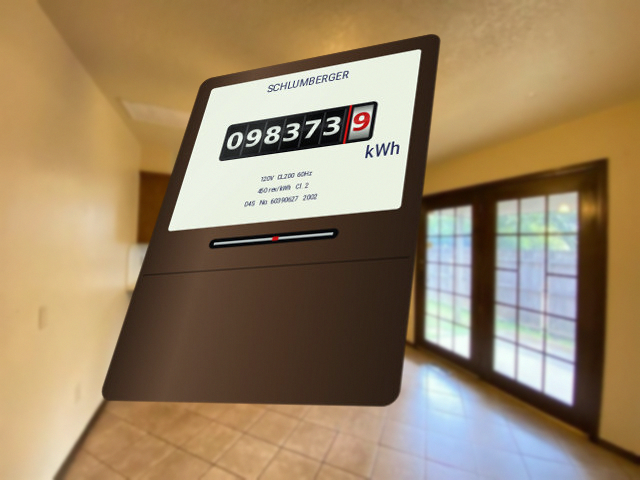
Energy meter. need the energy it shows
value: 98373.9 kWh
